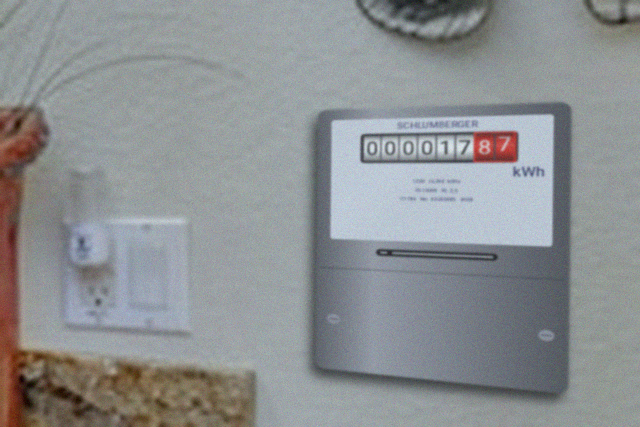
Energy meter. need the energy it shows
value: 17.87 kWh
